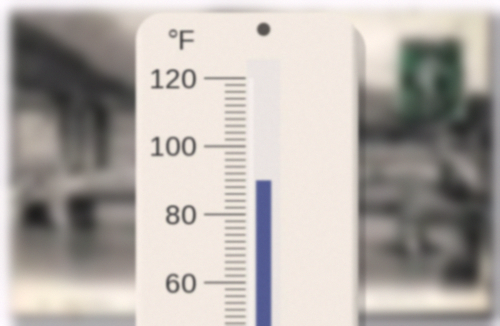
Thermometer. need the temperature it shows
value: 90 °F
